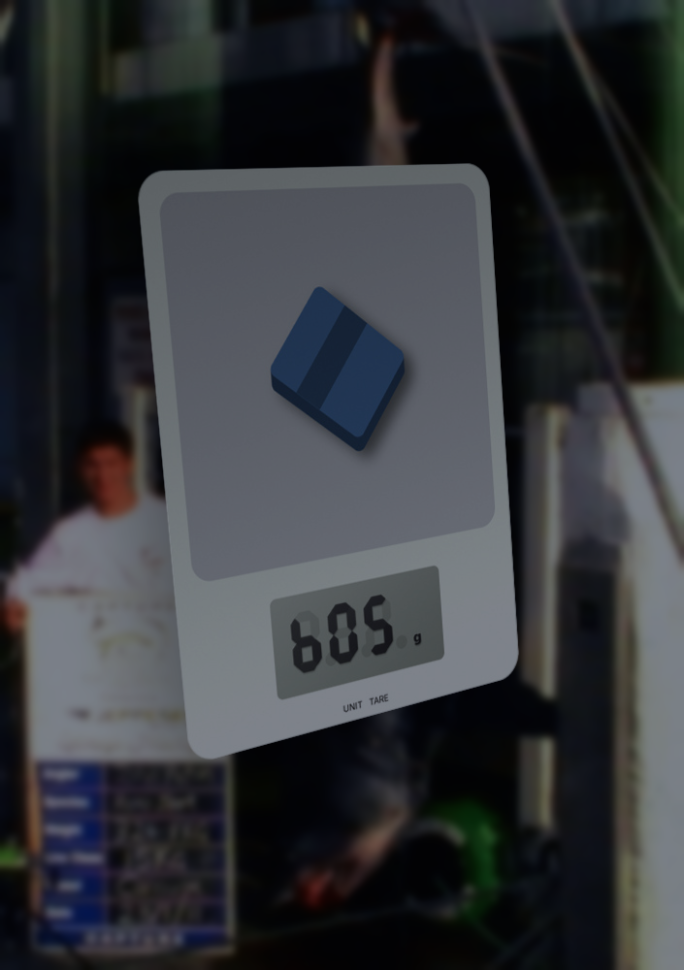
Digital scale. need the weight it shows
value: 605 g
